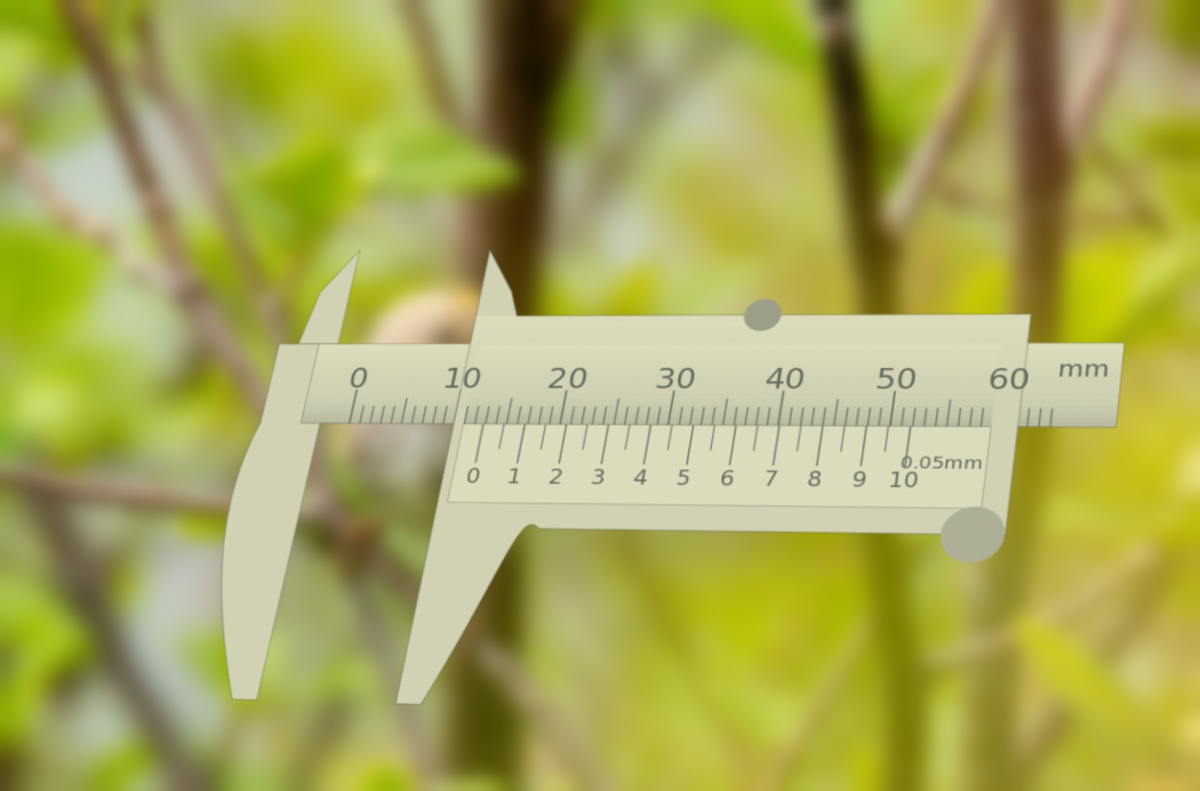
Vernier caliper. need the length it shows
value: 12.8 mm
